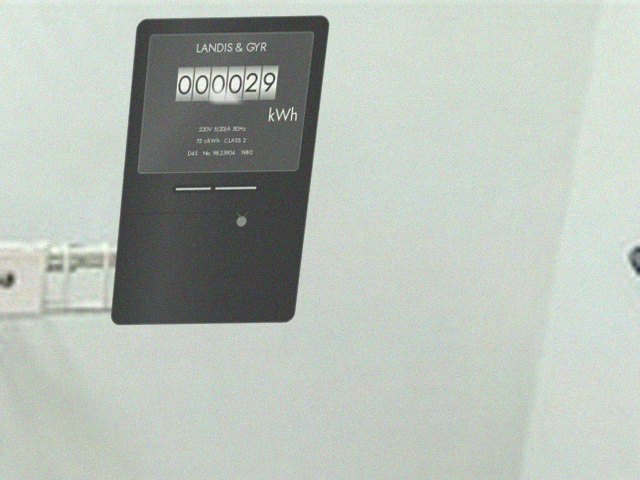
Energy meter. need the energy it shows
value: 29 kWh
